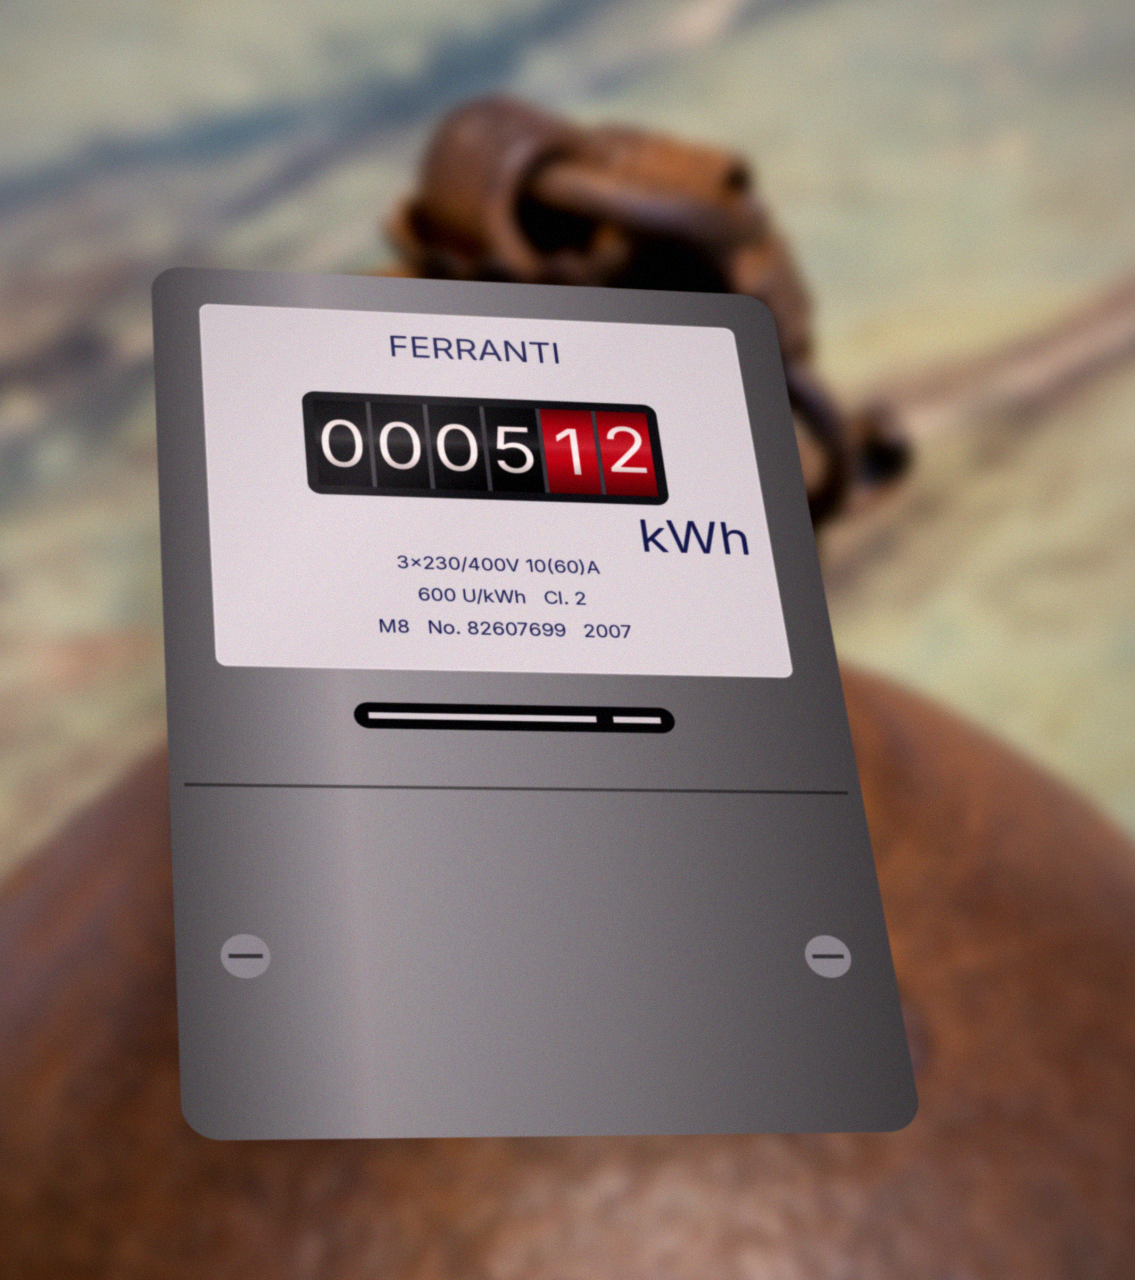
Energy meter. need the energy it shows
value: 5.12 kWh
